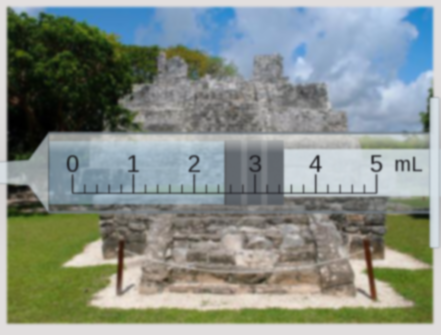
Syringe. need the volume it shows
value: 2.5 mL
